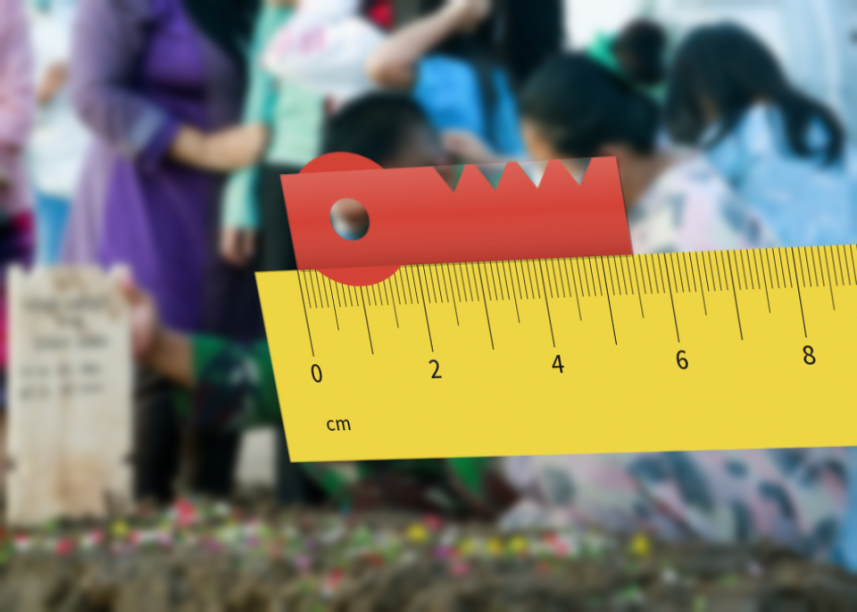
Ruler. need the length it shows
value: 5.5 cm
